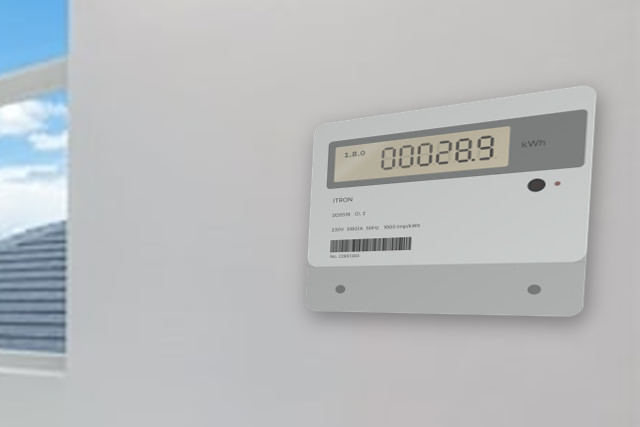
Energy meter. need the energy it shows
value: 28.9 kWh
